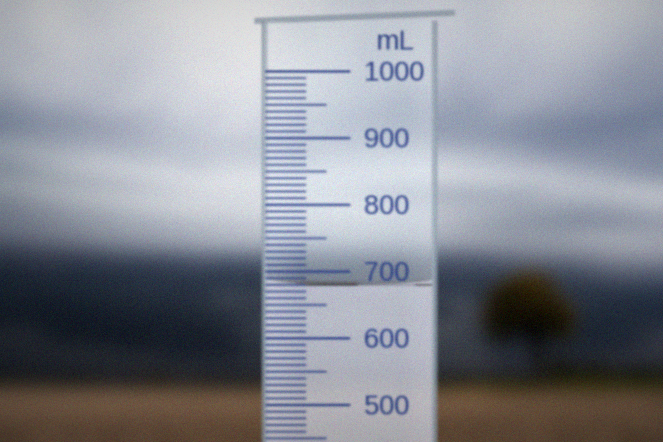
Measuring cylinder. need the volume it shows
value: 680 mL
